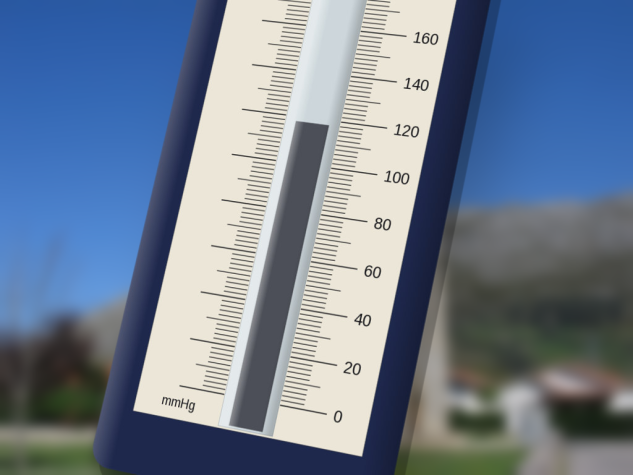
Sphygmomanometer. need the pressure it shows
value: 118 mmHg
